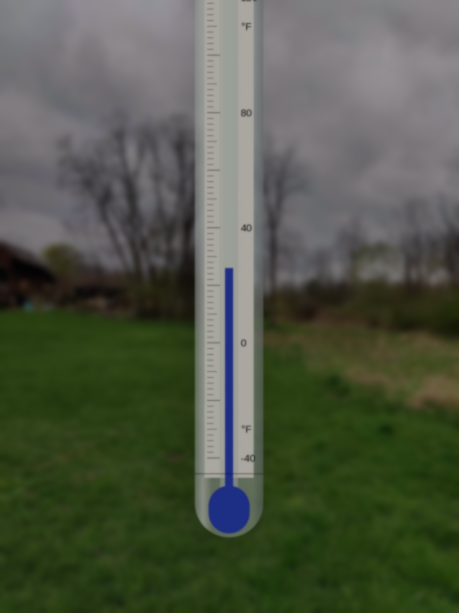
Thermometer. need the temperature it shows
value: 26 °F
